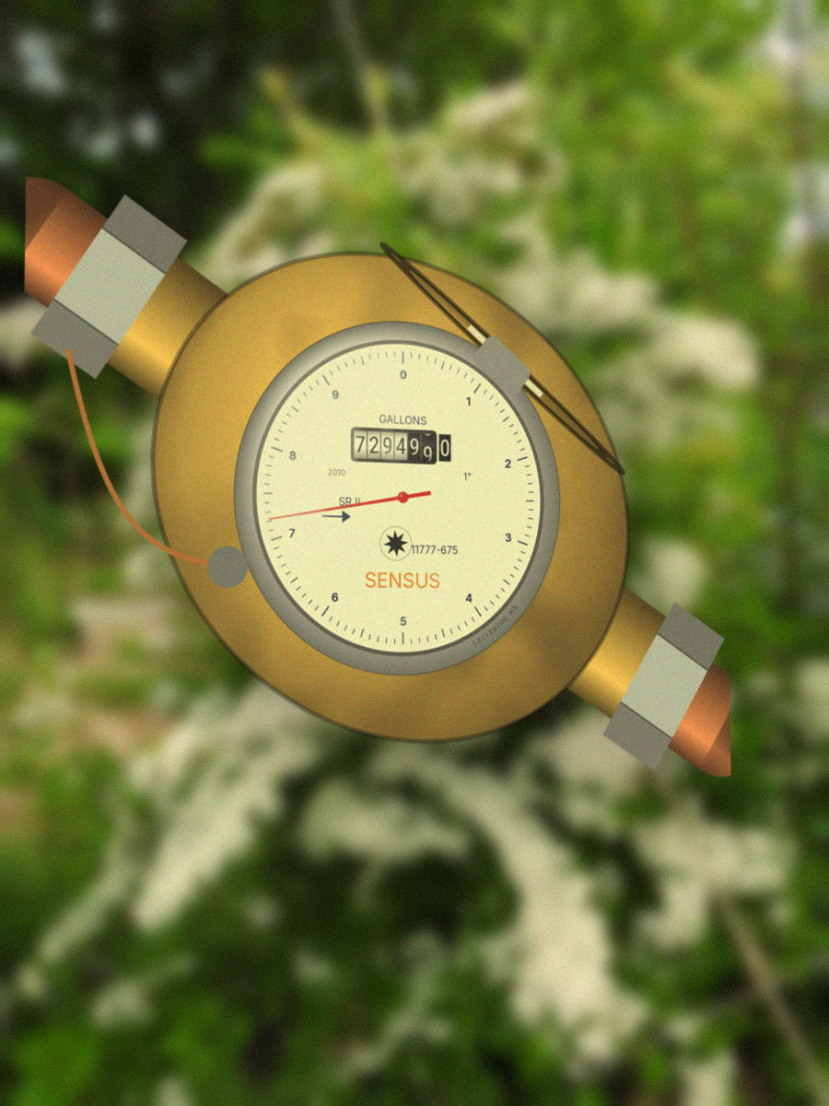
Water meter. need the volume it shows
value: 7294987.2 gal
